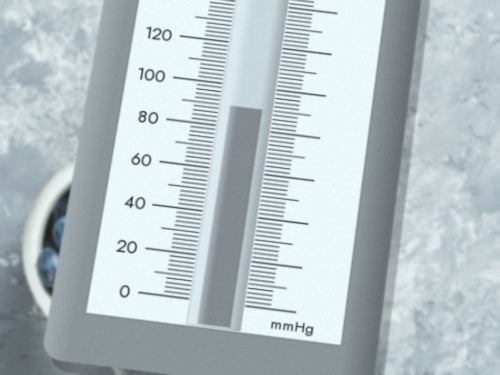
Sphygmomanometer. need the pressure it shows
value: 90 mmHg
